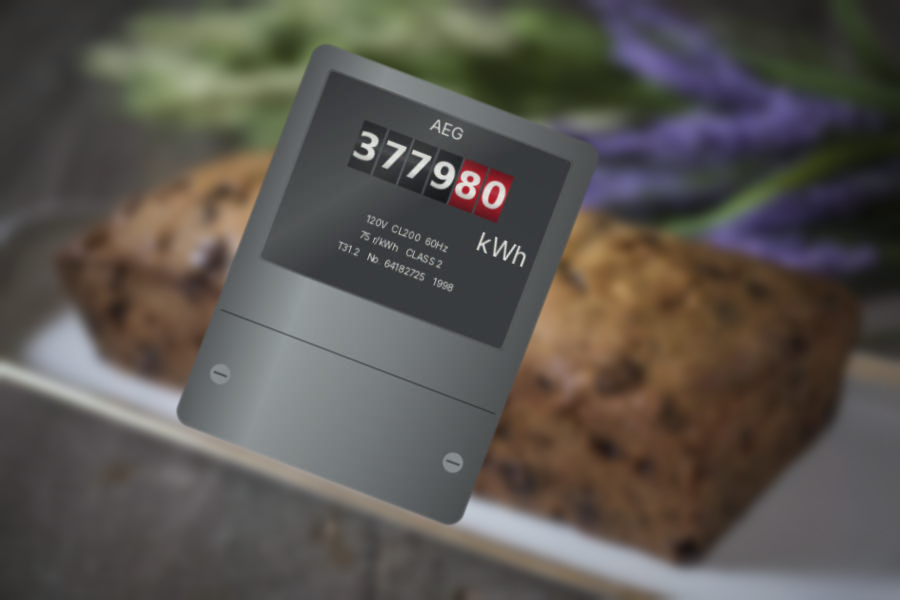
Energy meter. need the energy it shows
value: 3779.80 kWh
